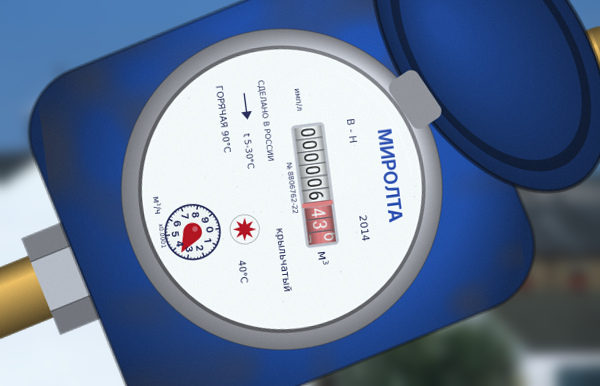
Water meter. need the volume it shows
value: 6.4363 m³
